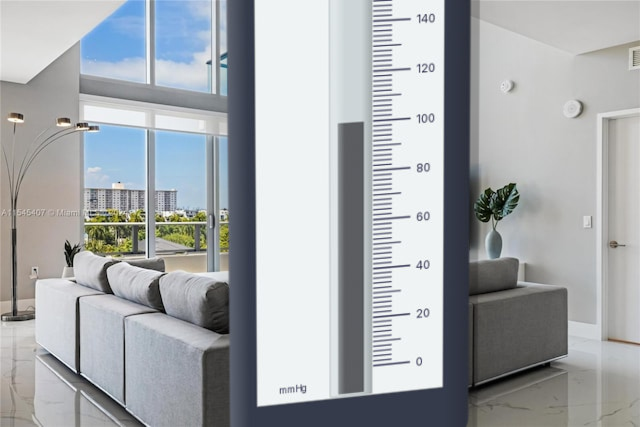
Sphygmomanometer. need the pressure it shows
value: 100 mmHg
